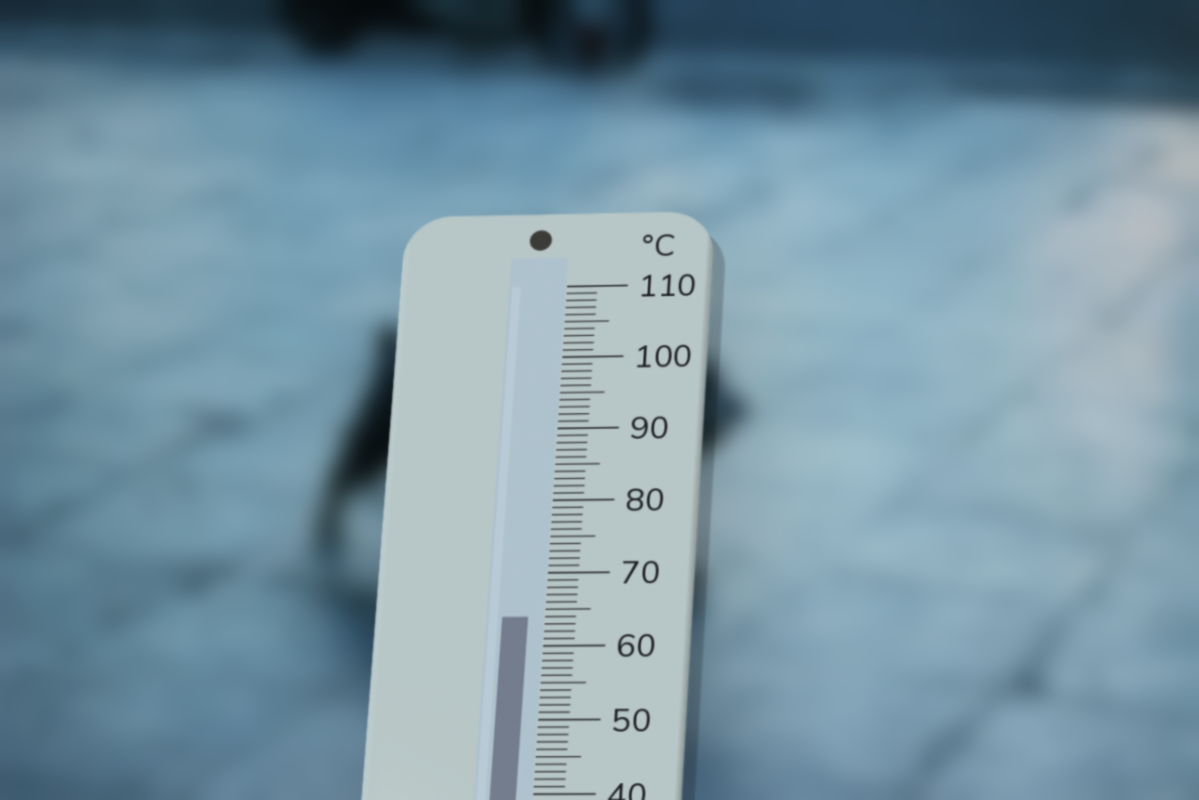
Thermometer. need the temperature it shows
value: 64 °C
